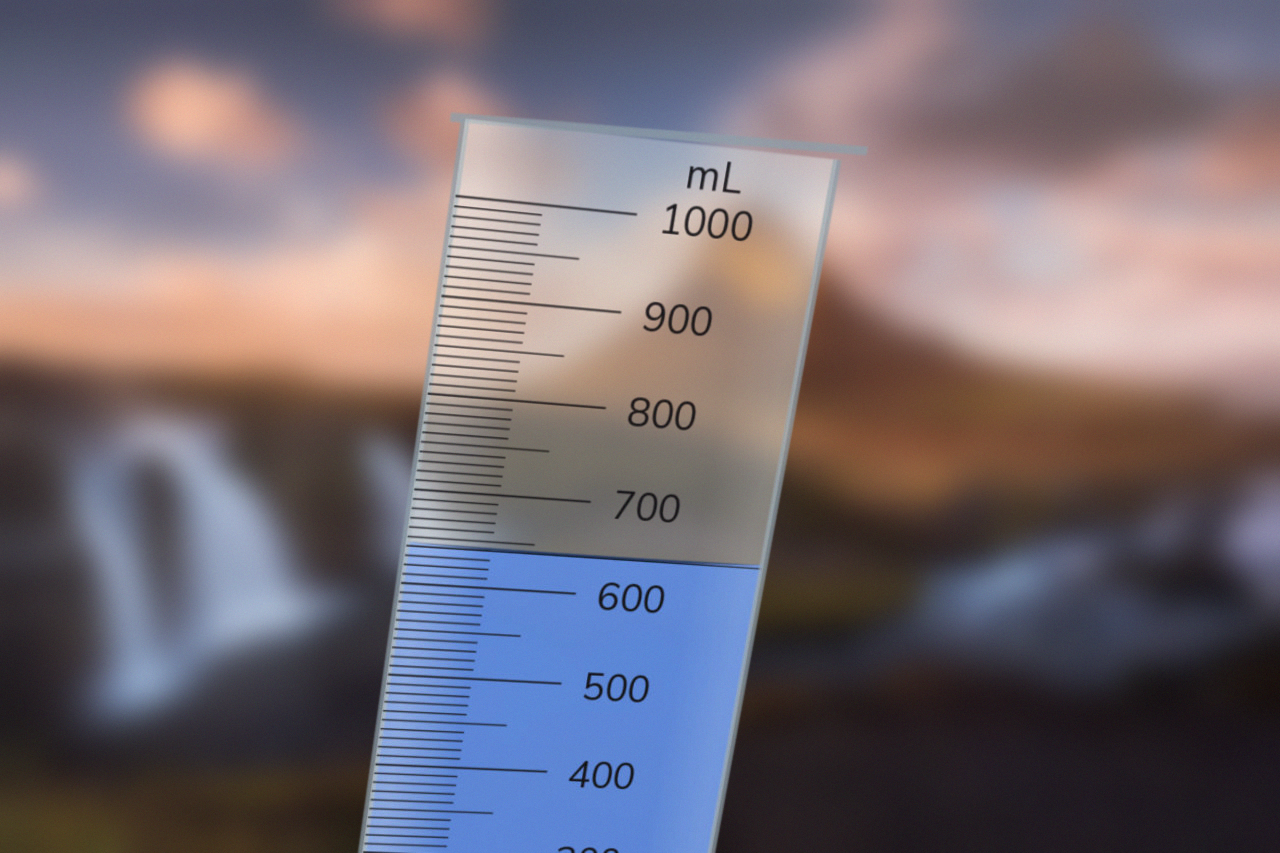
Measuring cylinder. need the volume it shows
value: 640 mL
